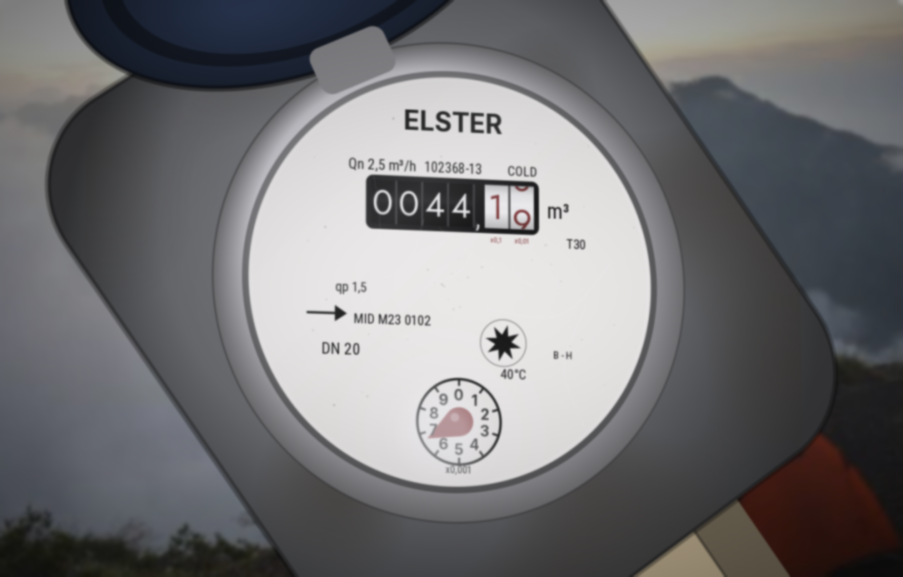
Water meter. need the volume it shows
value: 44.186 m³
